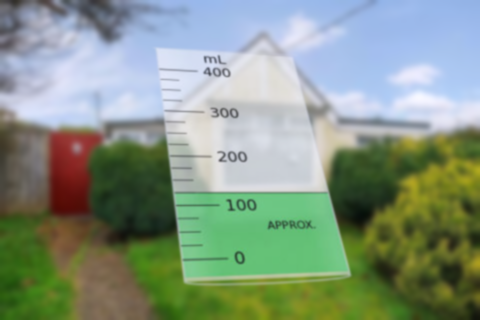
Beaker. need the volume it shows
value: 125 mL
